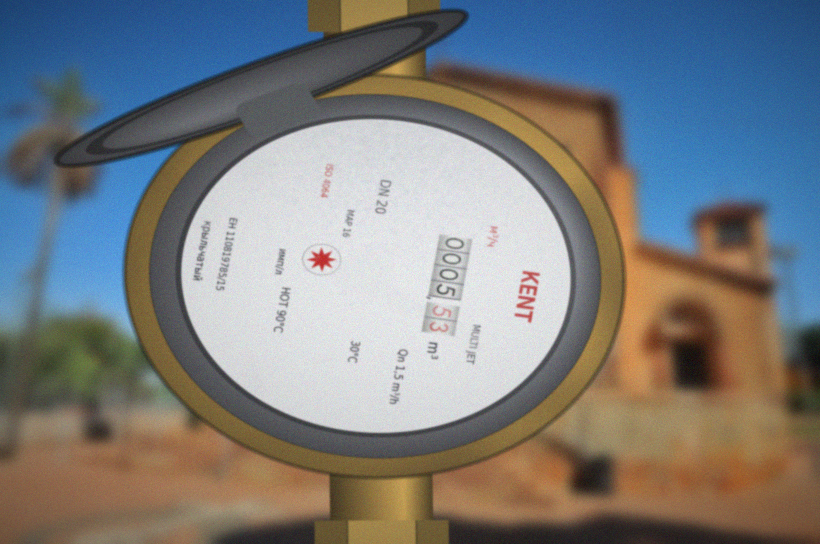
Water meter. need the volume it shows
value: 5.53 m³
